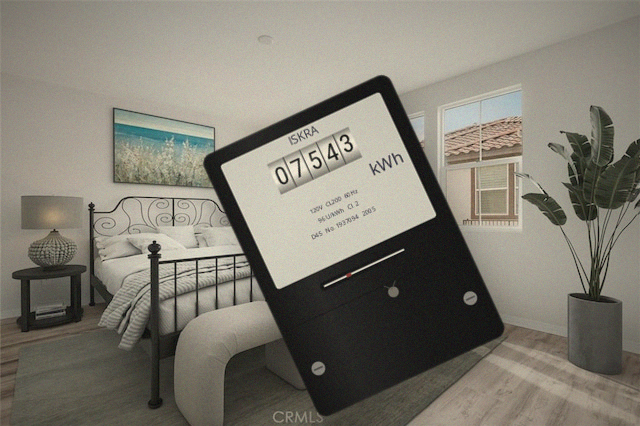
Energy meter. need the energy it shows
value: 7543 kWh
